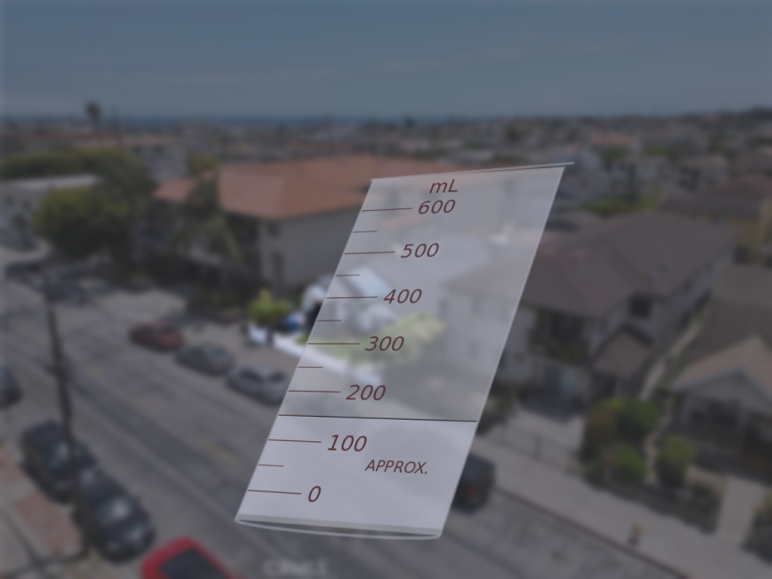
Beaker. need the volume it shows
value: 150 mL
